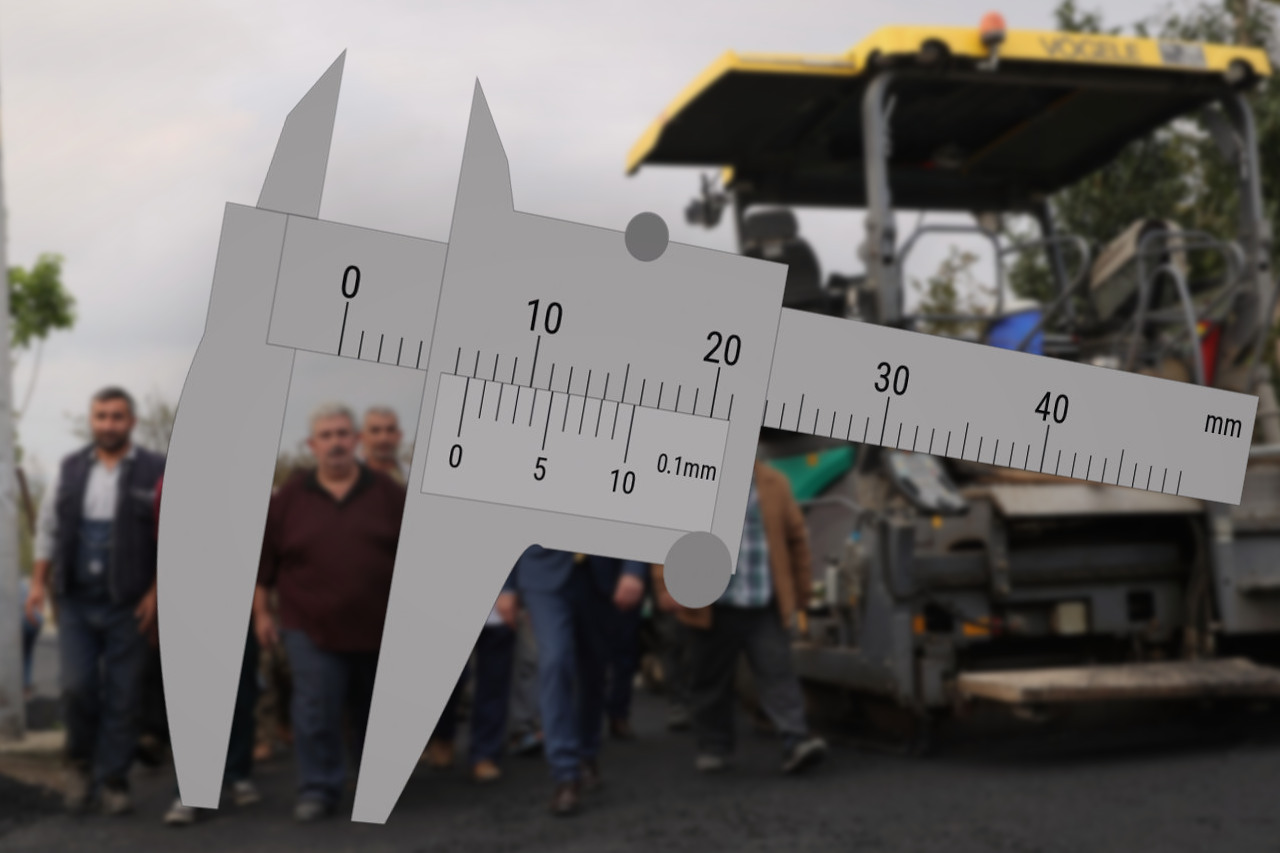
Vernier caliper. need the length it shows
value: 6.7 mm
